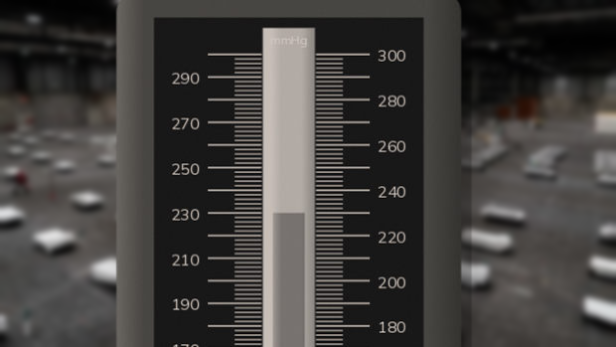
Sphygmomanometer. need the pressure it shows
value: 230 mmHg
